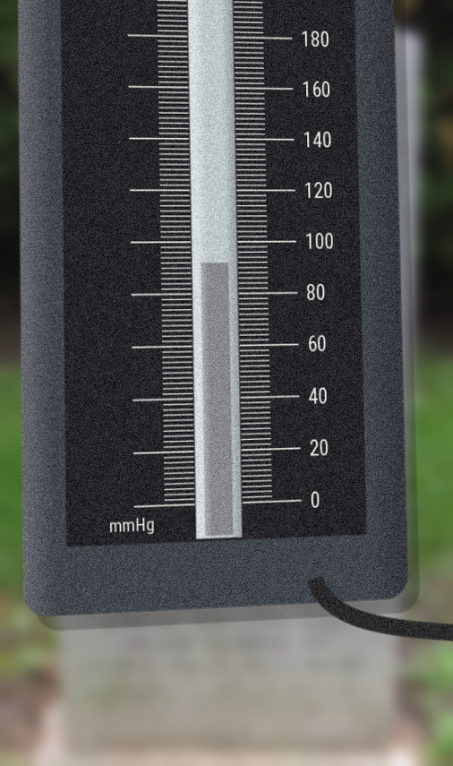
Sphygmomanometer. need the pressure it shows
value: 92 mmHg
